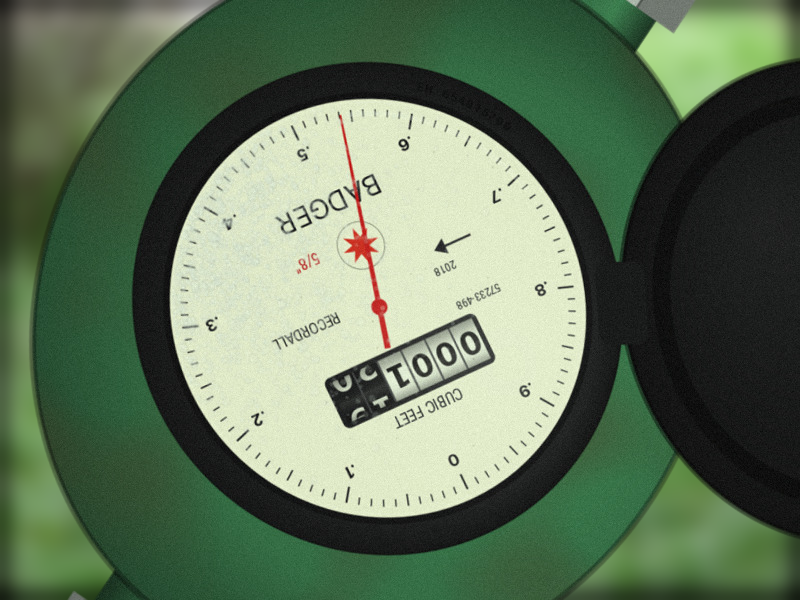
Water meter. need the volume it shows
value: 119.54 ft³
